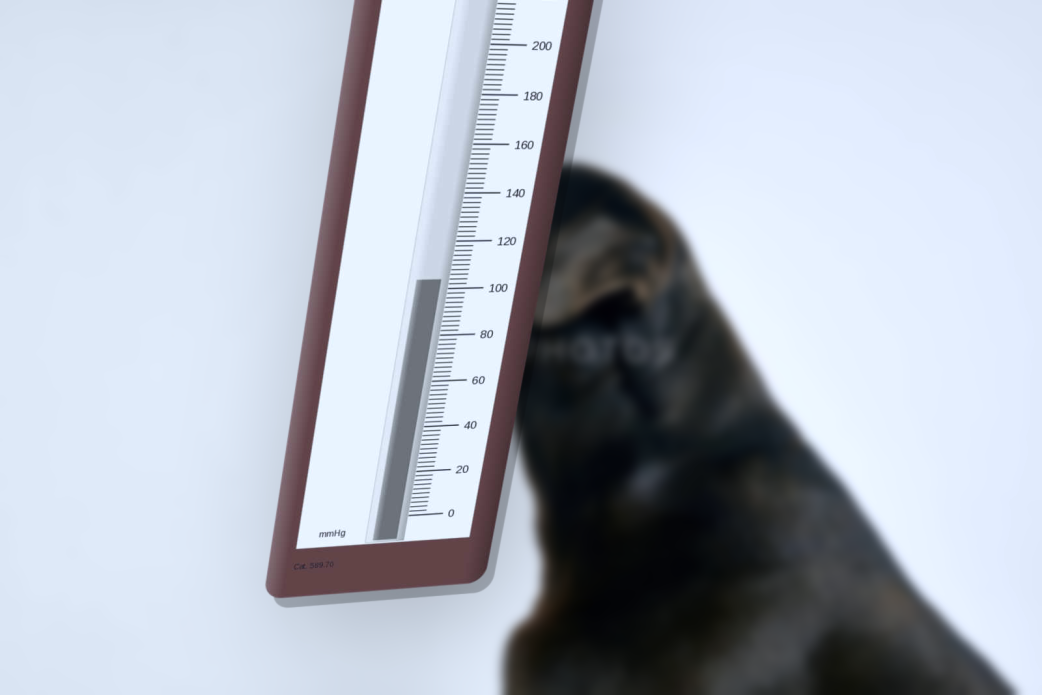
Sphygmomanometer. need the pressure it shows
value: 104 mmHg
